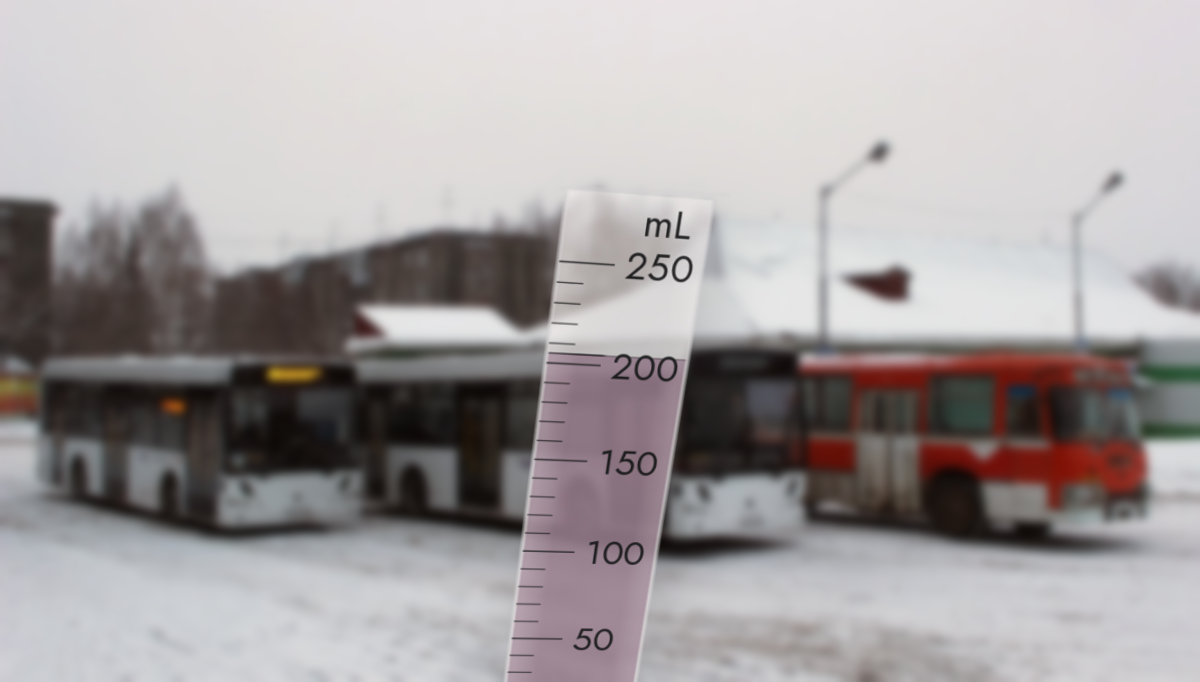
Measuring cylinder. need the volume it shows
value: 205 mL
